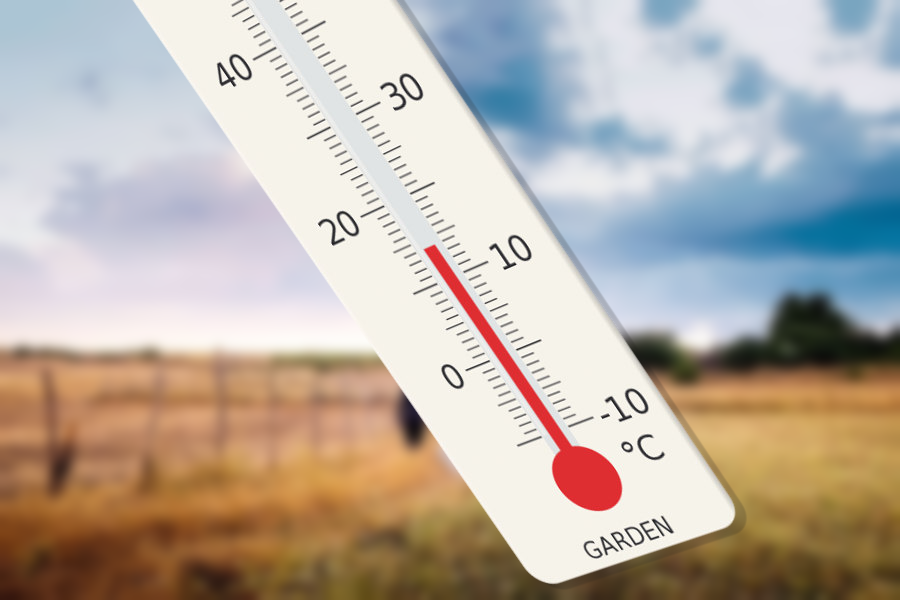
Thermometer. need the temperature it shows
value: 14 °C
